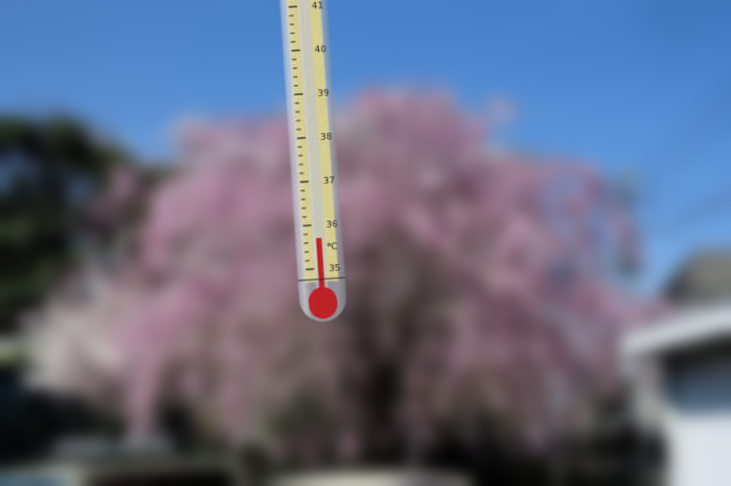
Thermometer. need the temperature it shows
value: 35.7 °C
